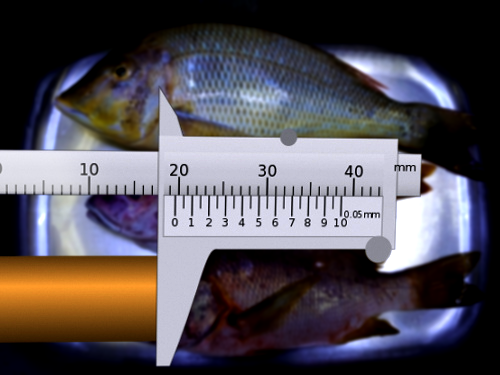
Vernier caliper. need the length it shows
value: 19.6 mm
